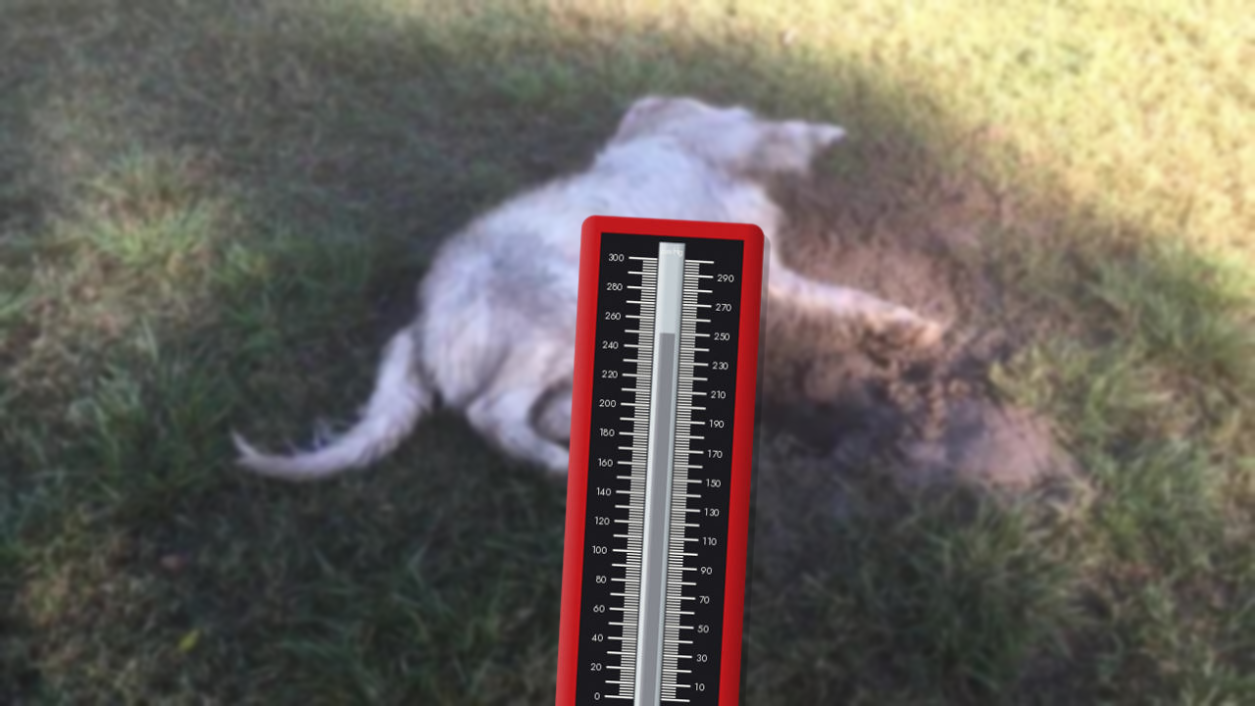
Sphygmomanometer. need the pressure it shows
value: 250 mmHg
